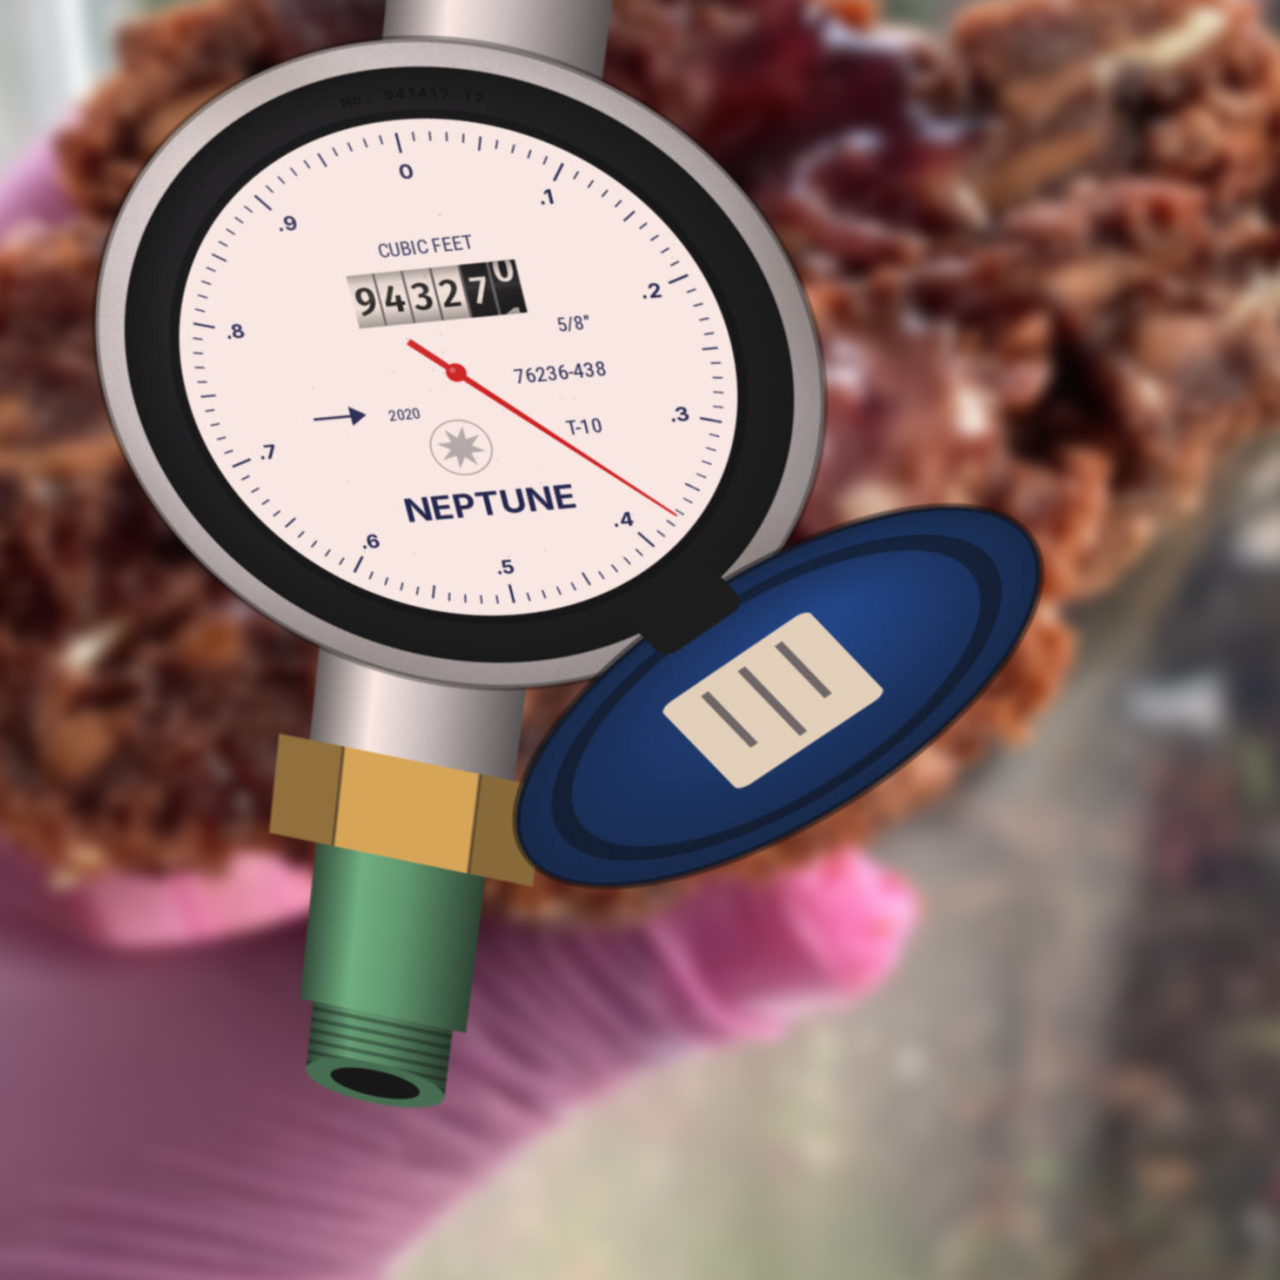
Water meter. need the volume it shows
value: 943270.37 ft³
